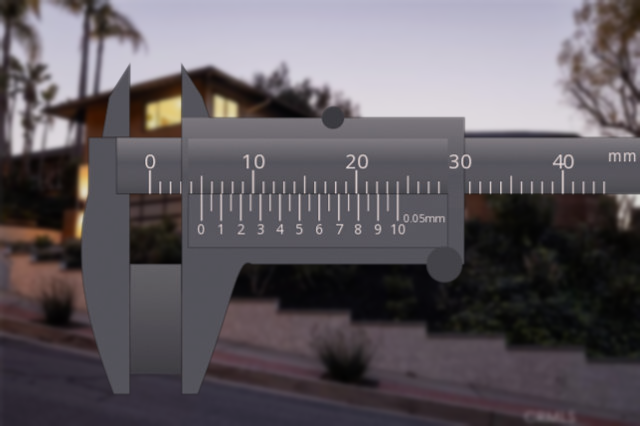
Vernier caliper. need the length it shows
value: 5.0 mm
